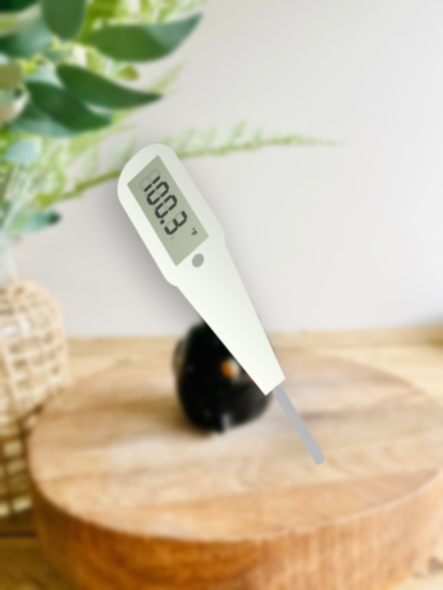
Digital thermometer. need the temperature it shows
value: 100.3 °F
